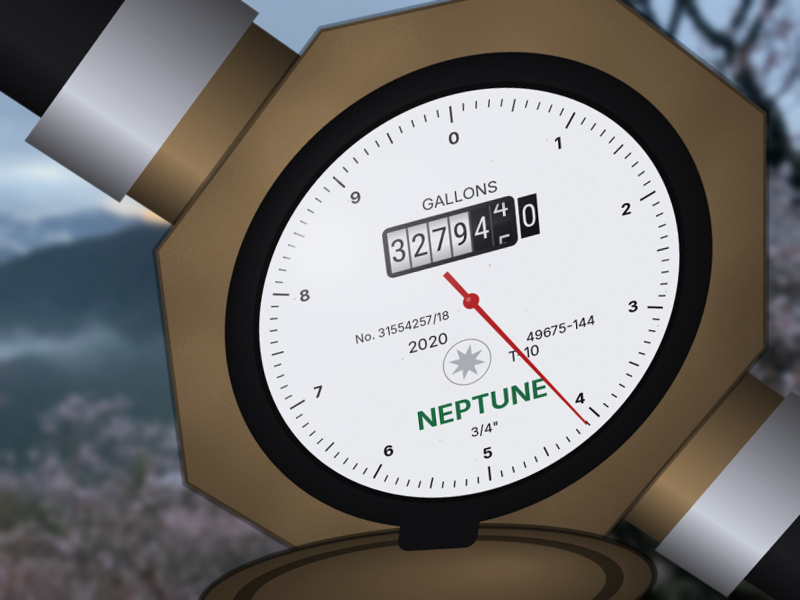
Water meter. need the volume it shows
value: 3279444.1 gal
